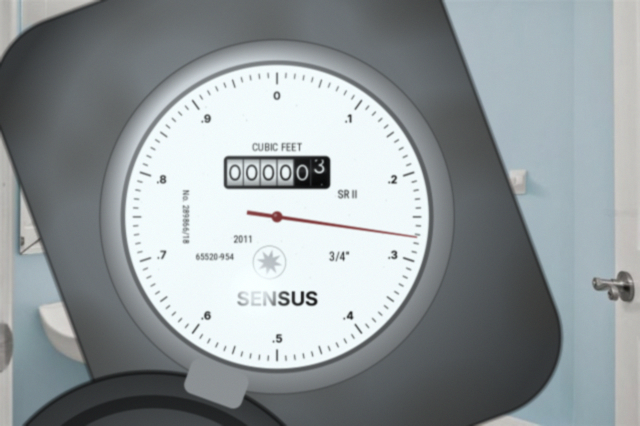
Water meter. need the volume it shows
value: 3.27 ft³
